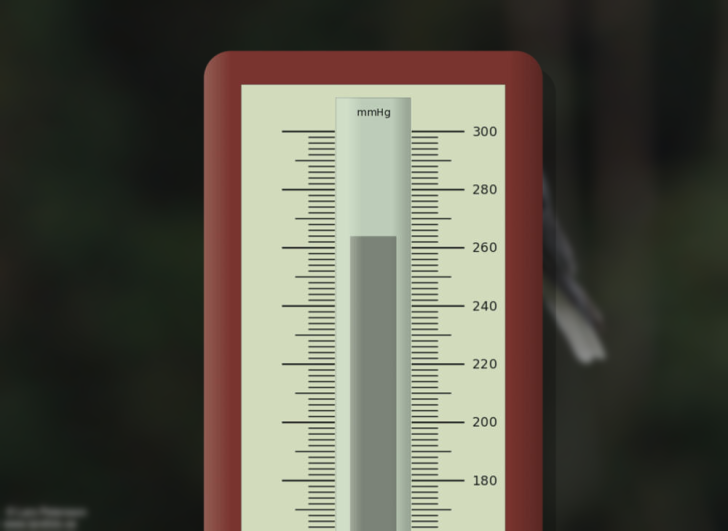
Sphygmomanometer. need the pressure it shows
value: 264 mmHg
